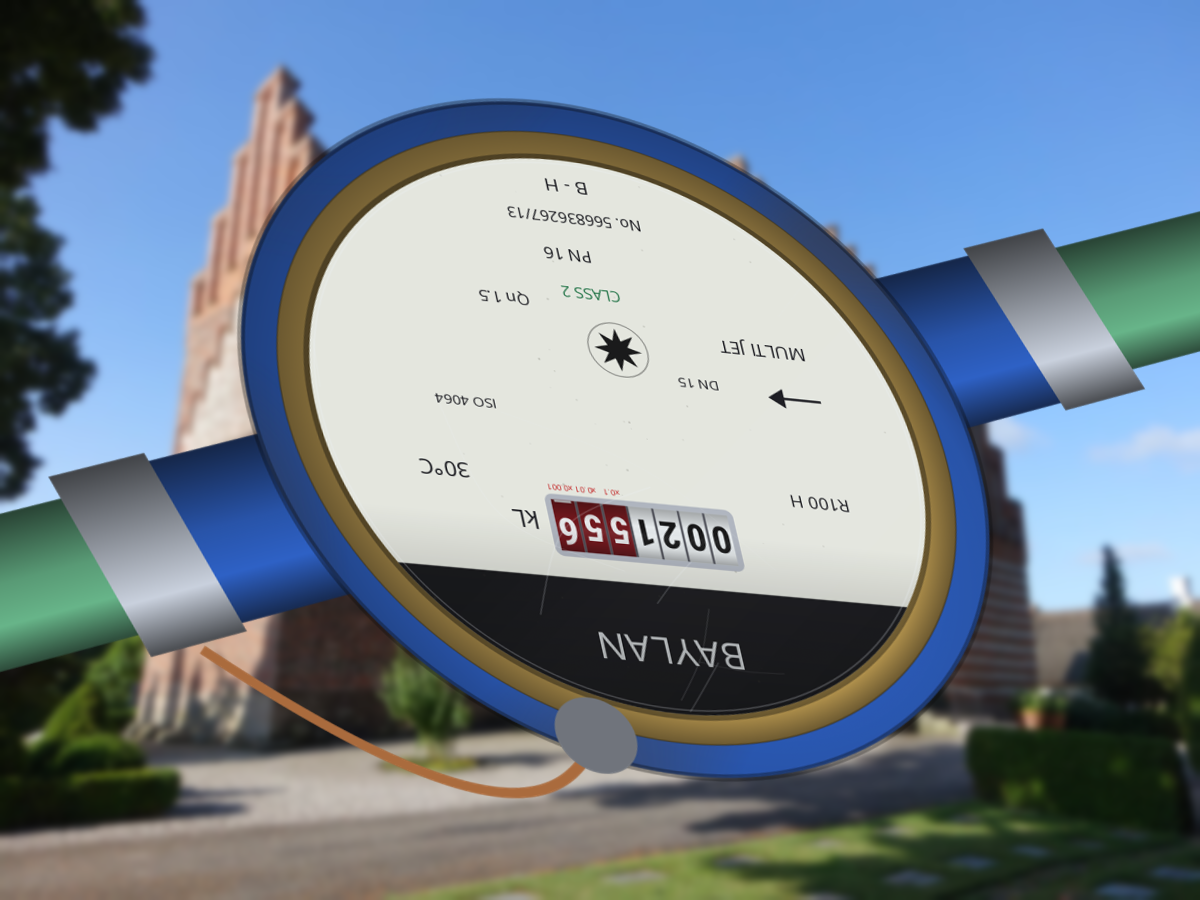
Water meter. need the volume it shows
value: 21.556 kL
